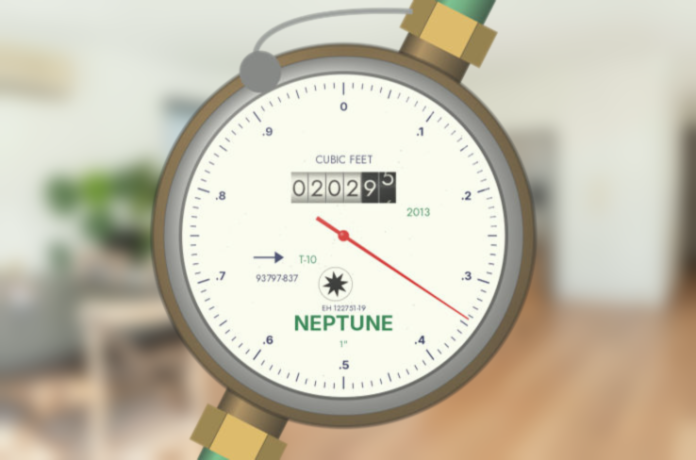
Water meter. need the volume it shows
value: 20295.34 ft³
